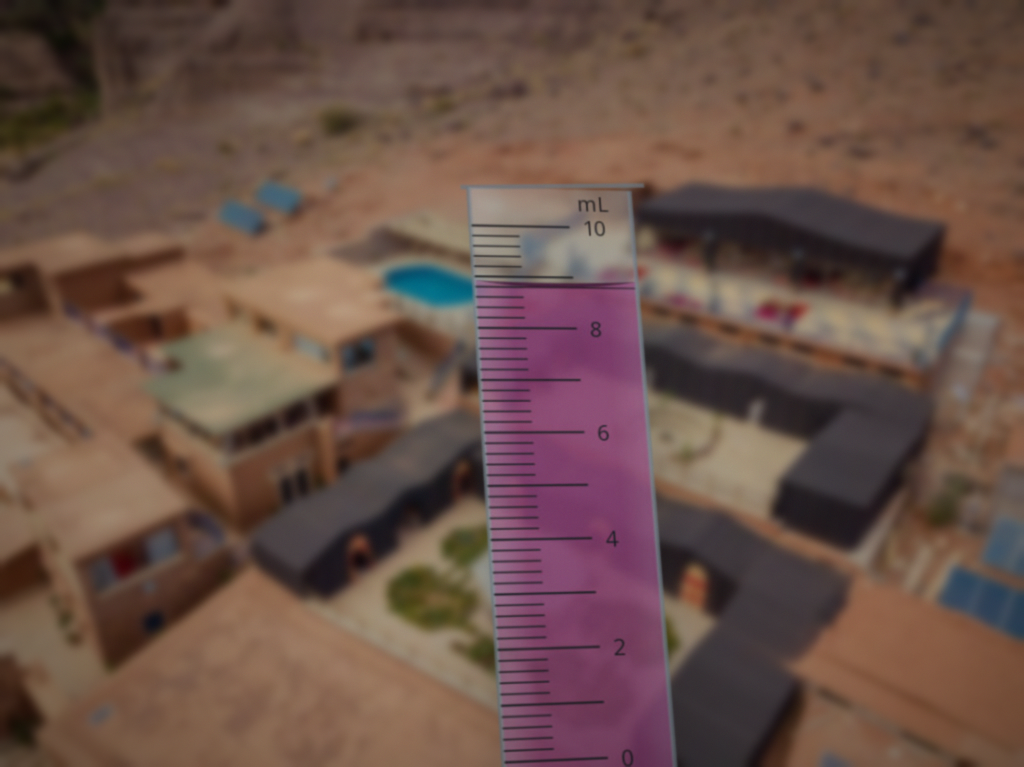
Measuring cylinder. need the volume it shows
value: 8.8 mL
